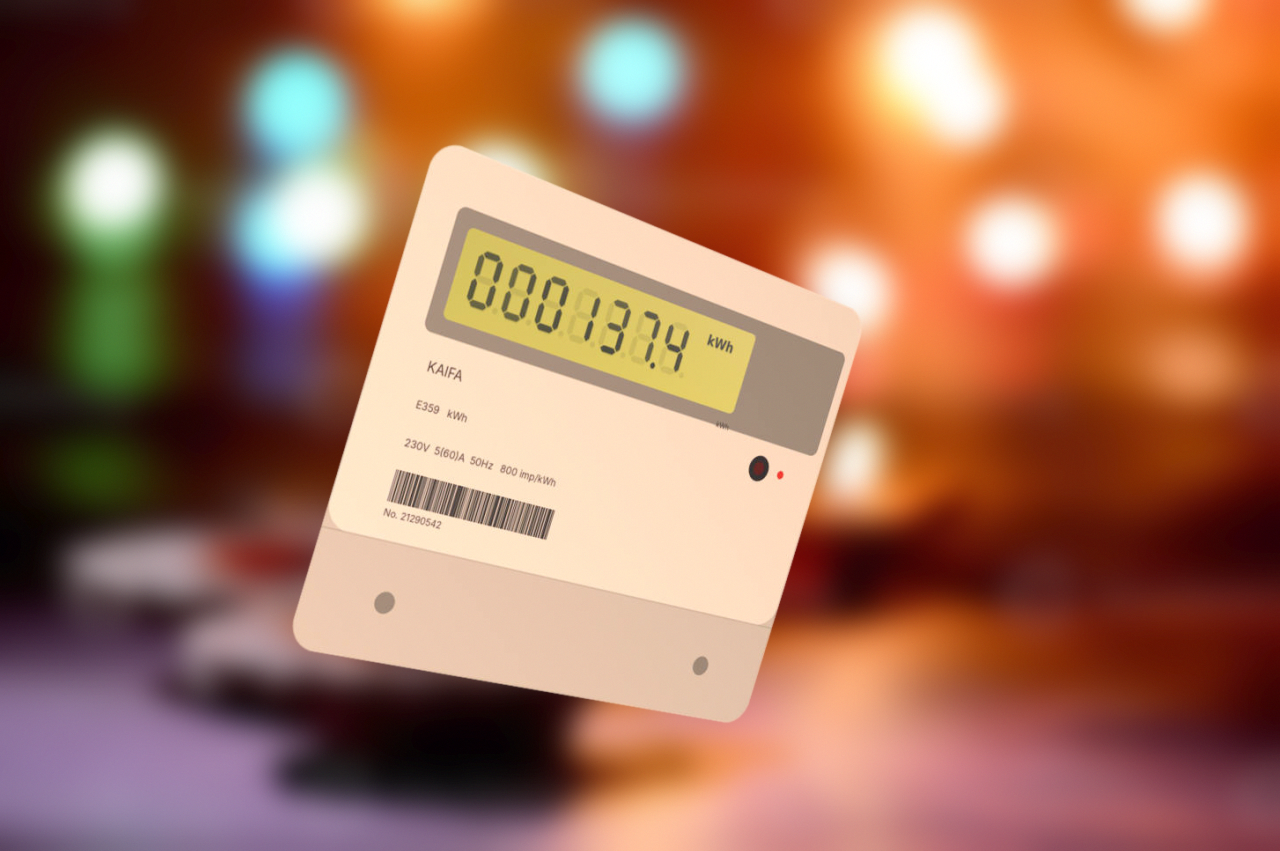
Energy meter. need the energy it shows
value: 137.4 kWh
